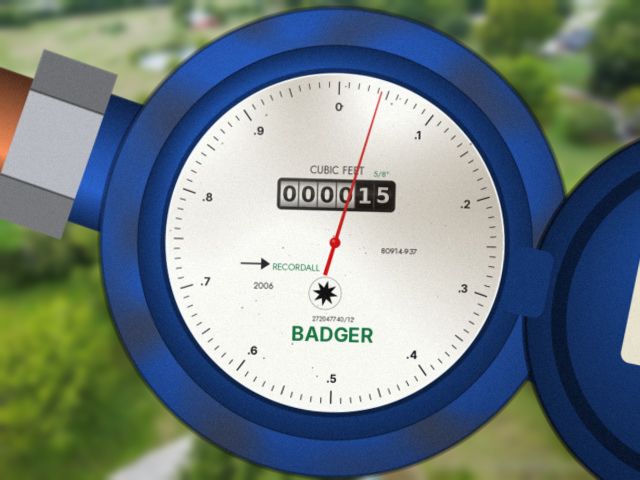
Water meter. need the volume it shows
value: 15.04 ft³
